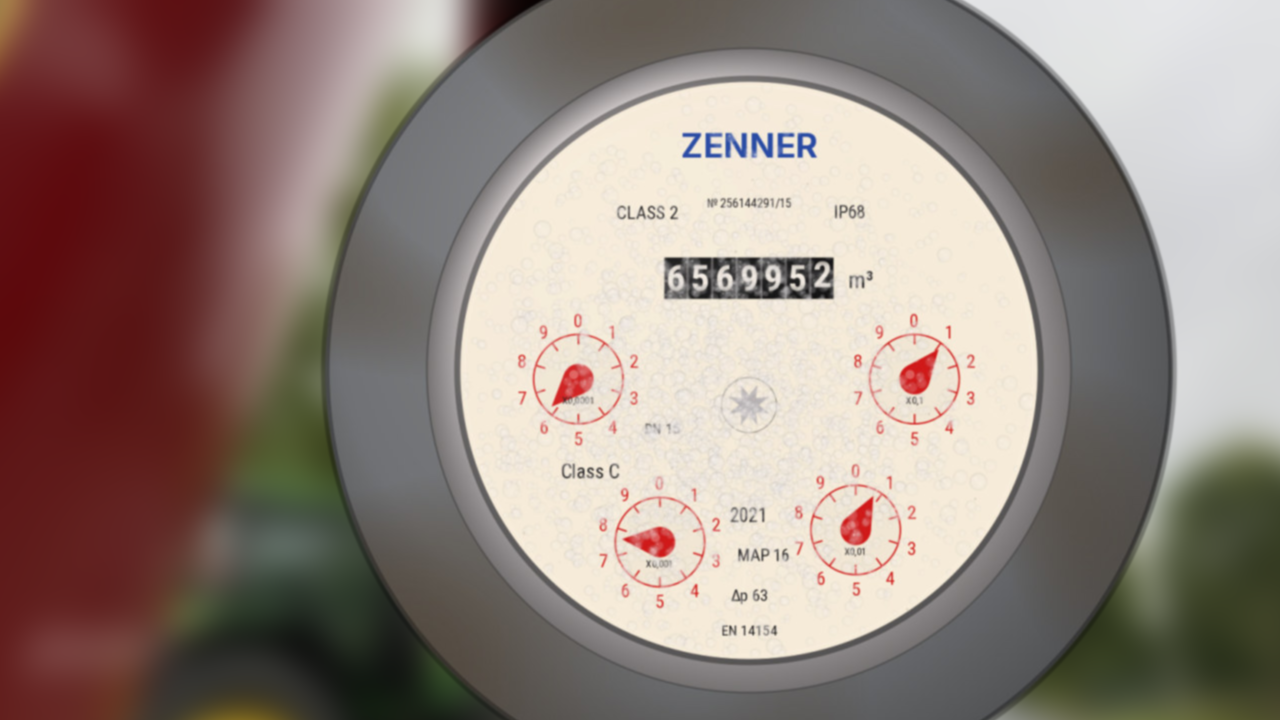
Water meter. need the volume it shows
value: 6569952.1076 m³
